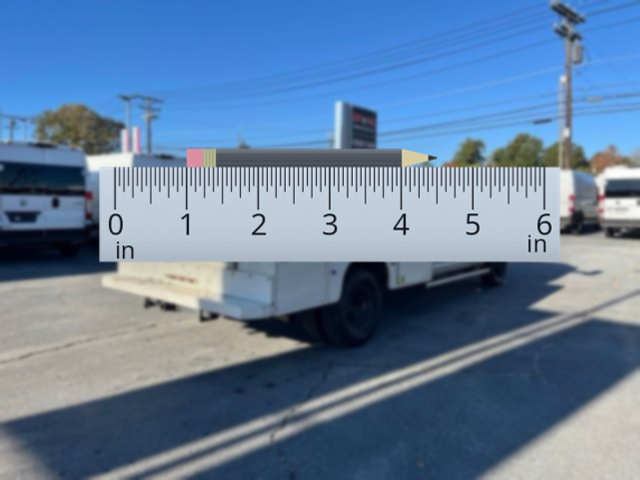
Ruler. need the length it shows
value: 3.5 in
